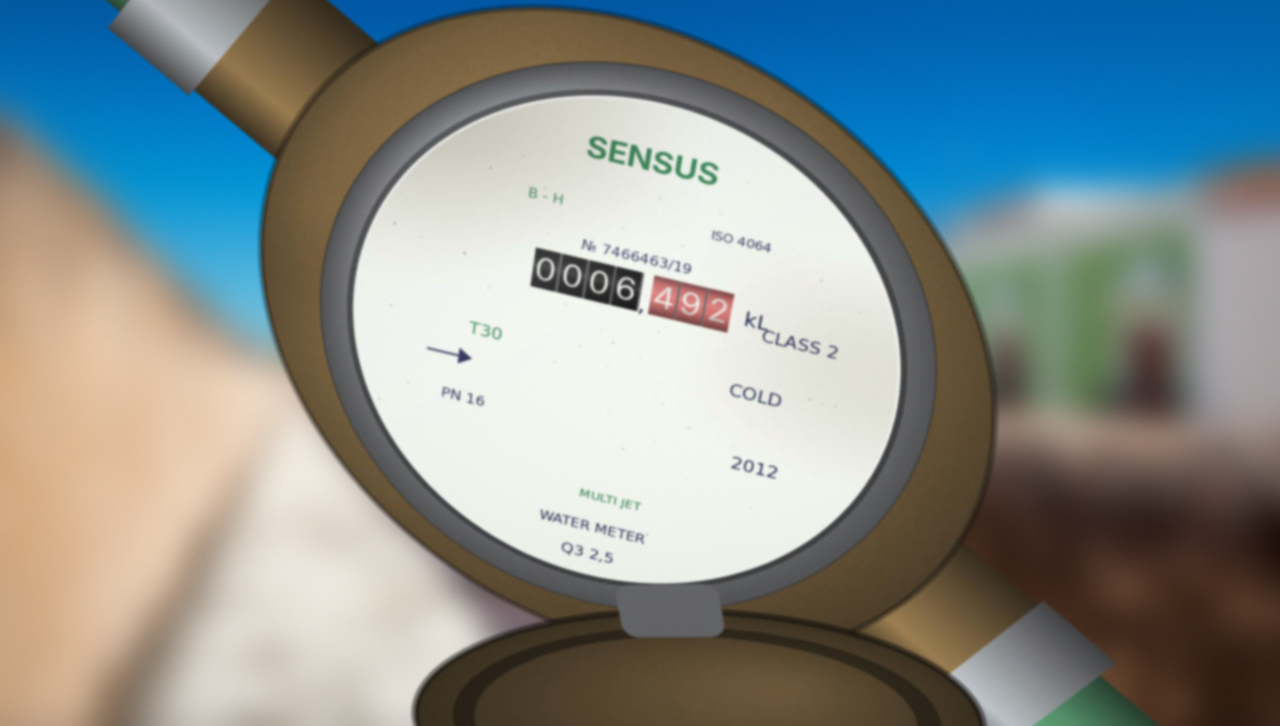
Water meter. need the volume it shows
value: 6.492 kL
